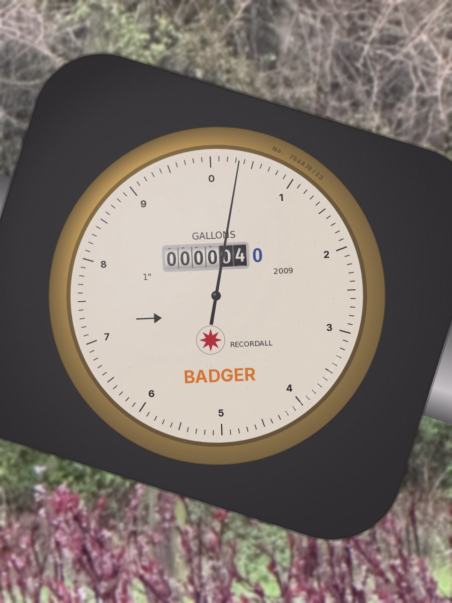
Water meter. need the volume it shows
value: 40.3 gal
